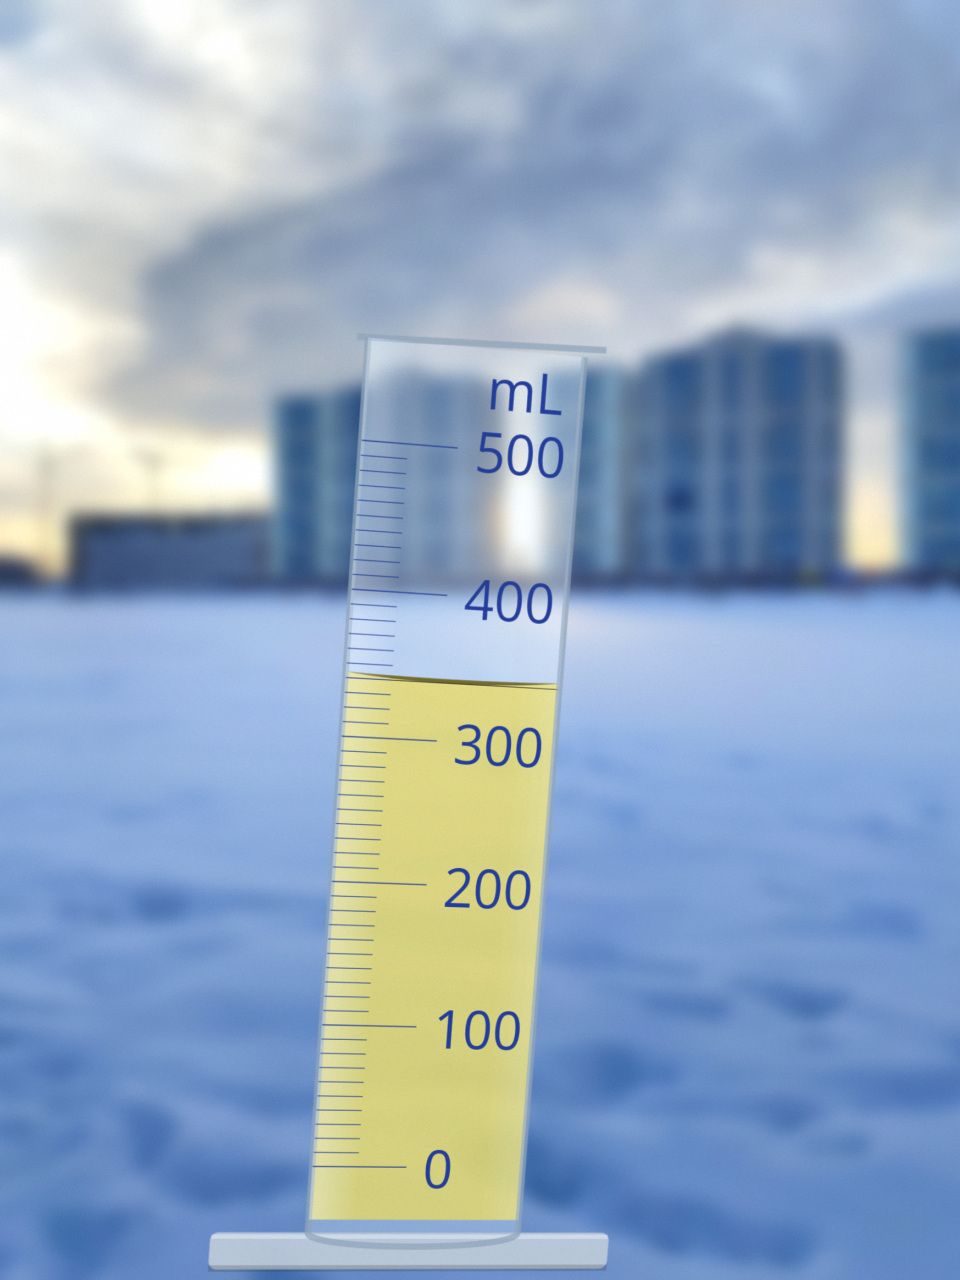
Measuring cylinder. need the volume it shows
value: 340 mL
